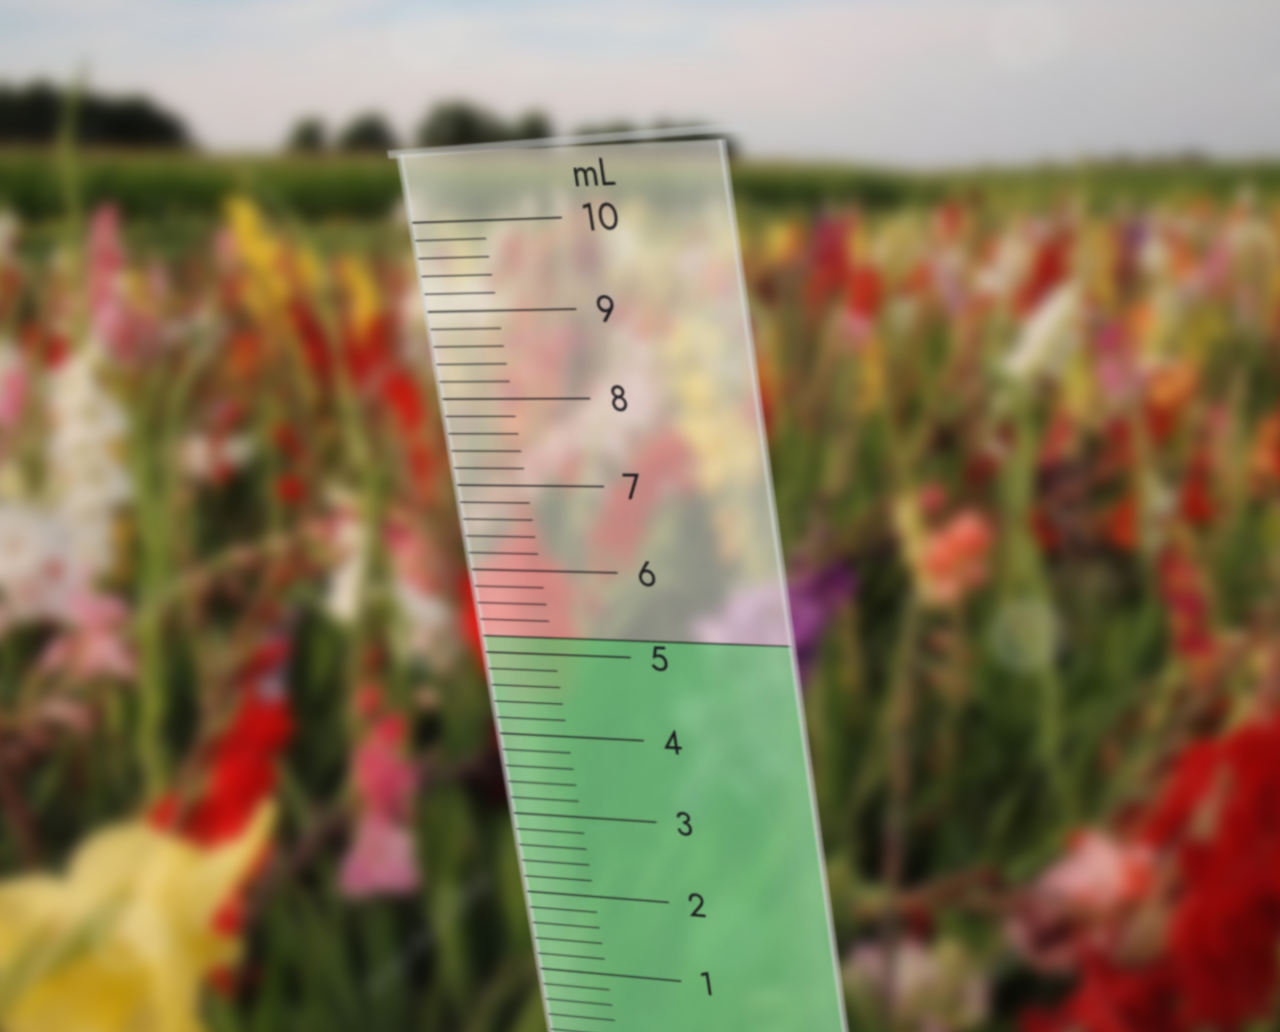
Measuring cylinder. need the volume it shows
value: 5.2 mL
